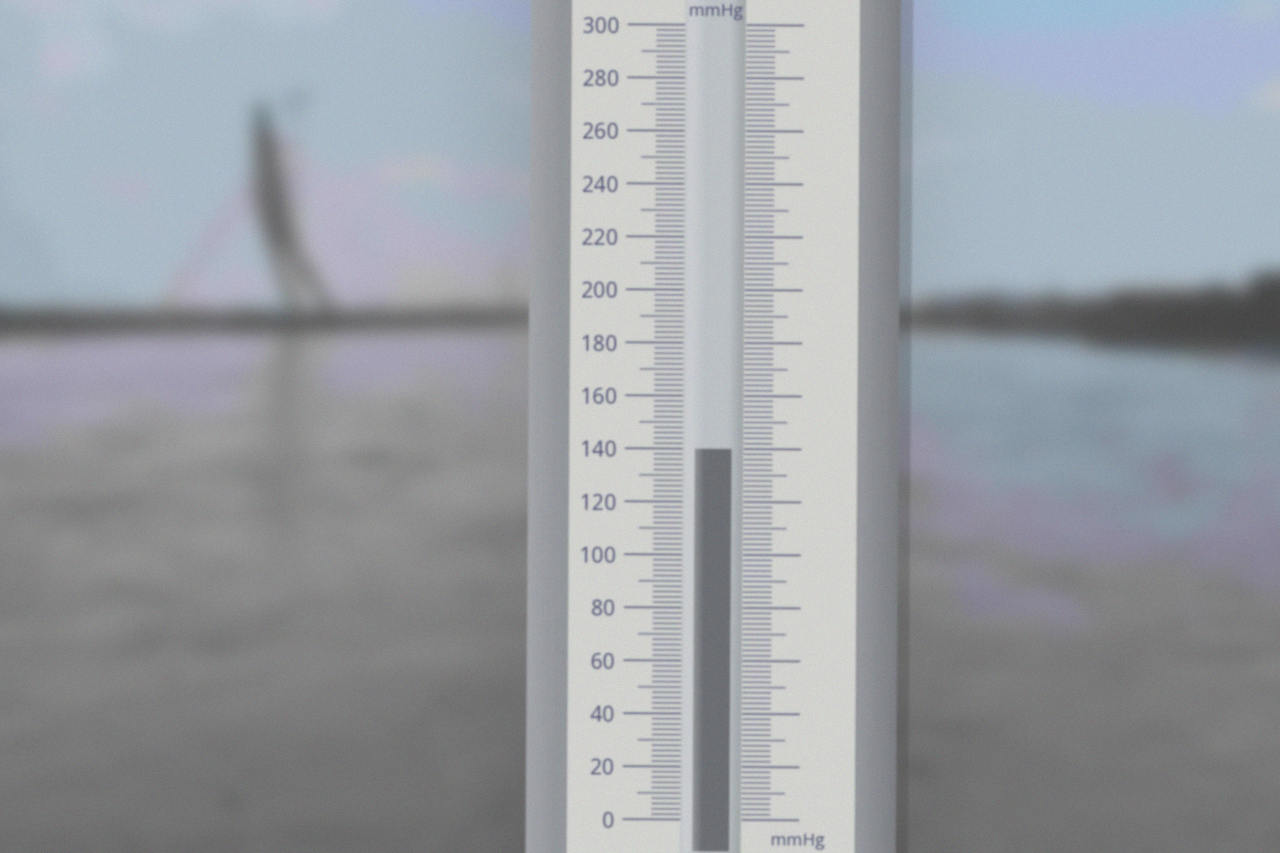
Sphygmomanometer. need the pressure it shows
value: 140 mmHg
